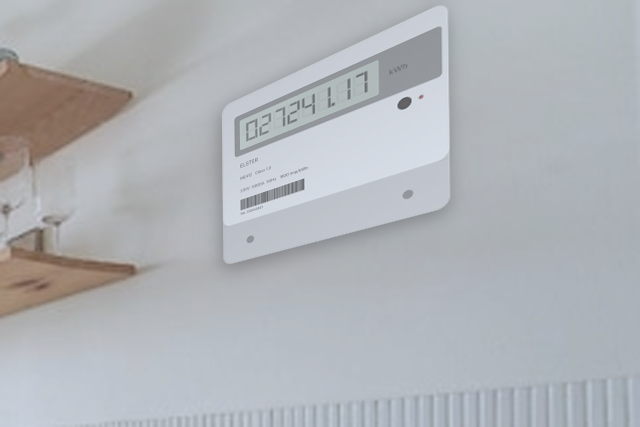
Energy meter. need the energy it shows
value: 27241.17 kWh
